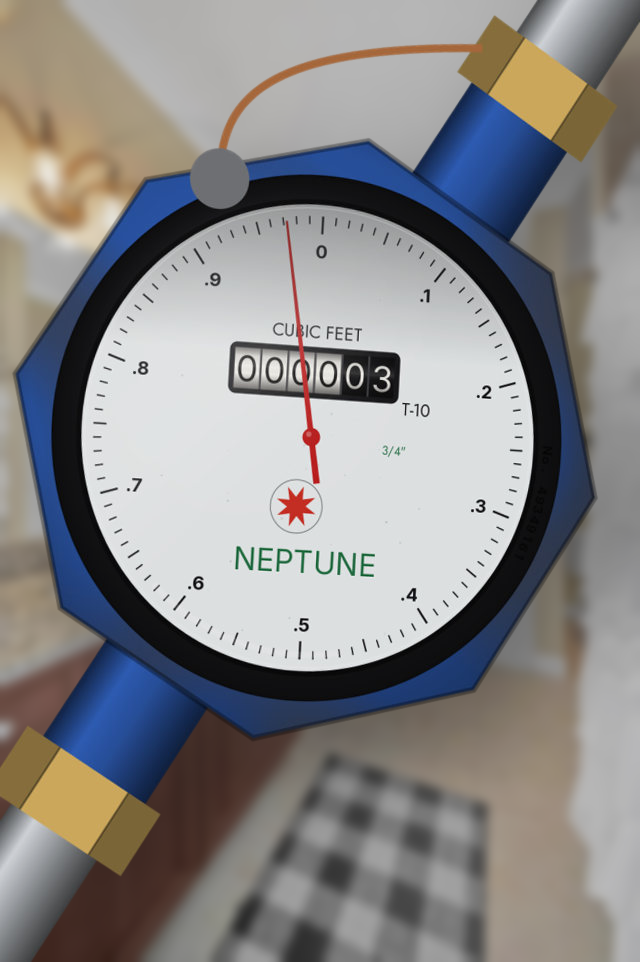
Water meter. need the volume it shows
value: 2.97 ft³
